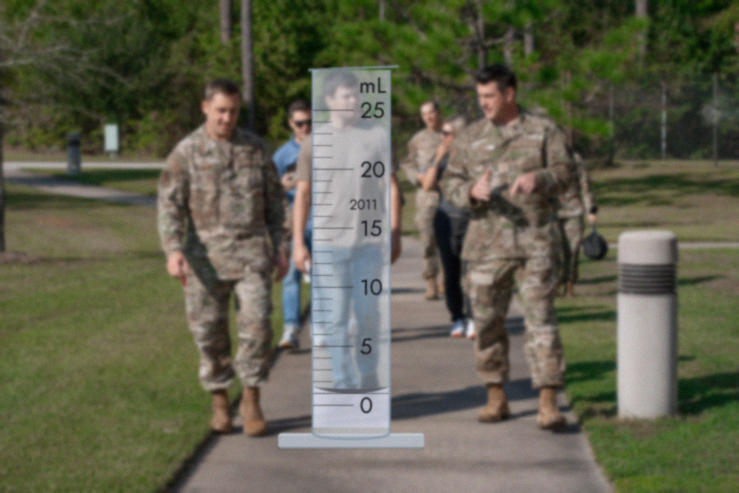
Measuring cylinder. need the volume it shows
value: 1 mL
